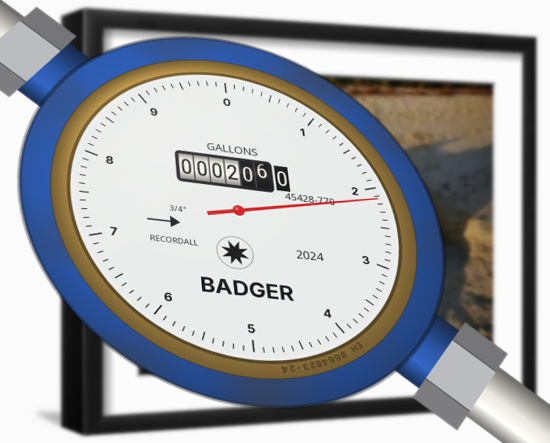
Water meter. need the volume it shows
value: 2062.1 gal
